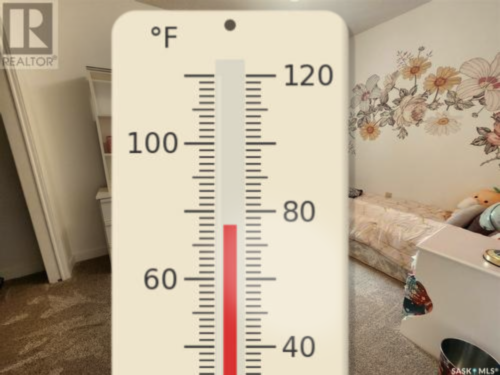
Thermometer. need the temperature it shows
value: 76 °F
